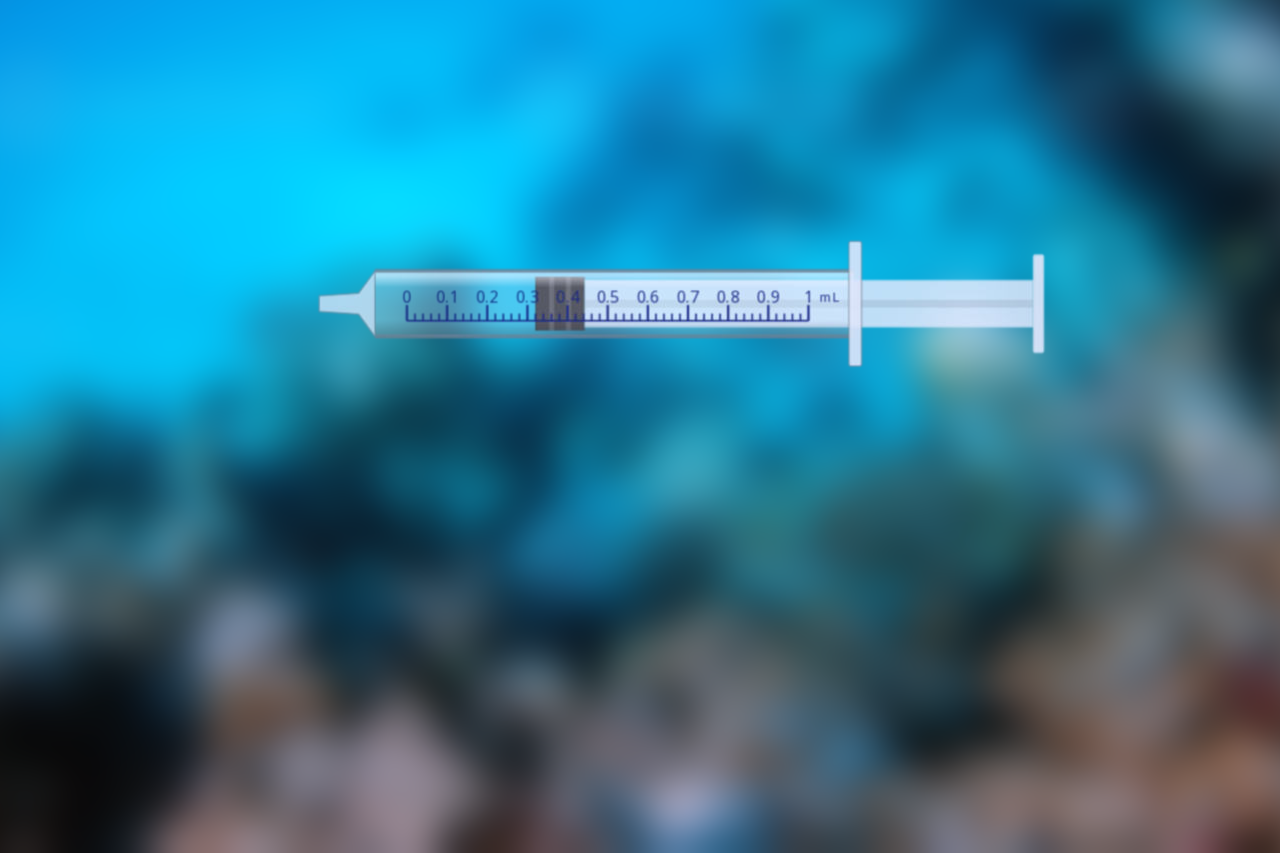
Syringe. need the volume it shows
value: 0.32 mL
